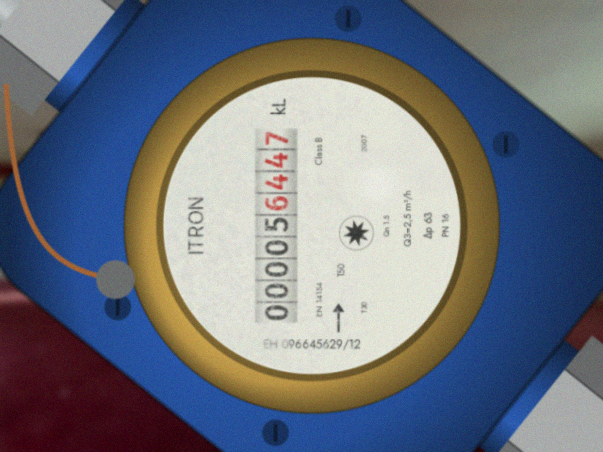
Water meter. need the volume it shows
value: 5.6447 kL
